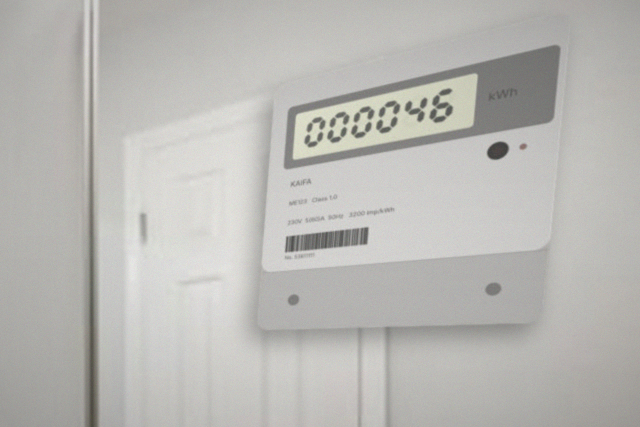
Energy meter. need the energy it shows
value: 46 kWh
